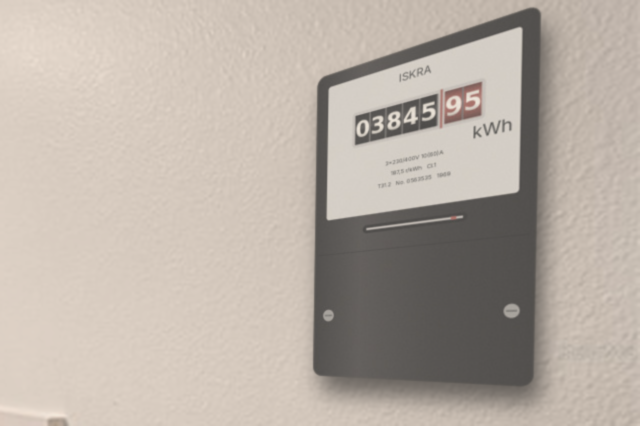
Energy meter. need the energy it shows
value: 3845.95 kWh
